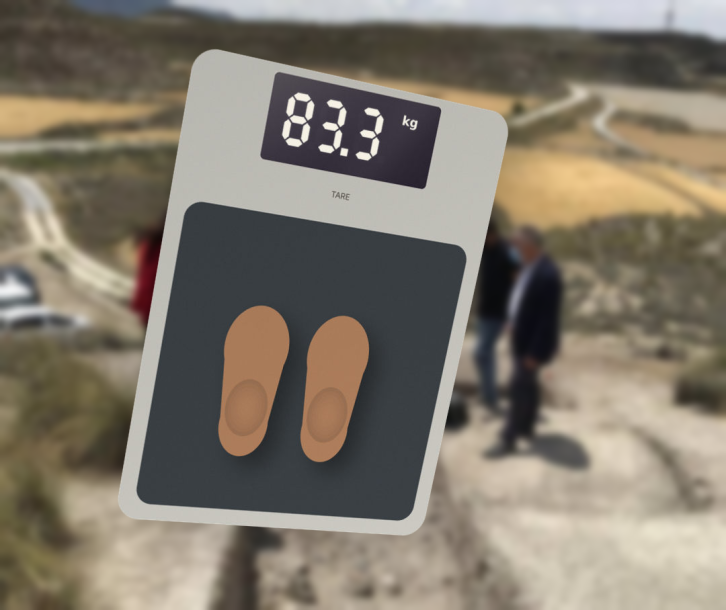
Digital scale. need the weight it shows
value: 83.3 kg
